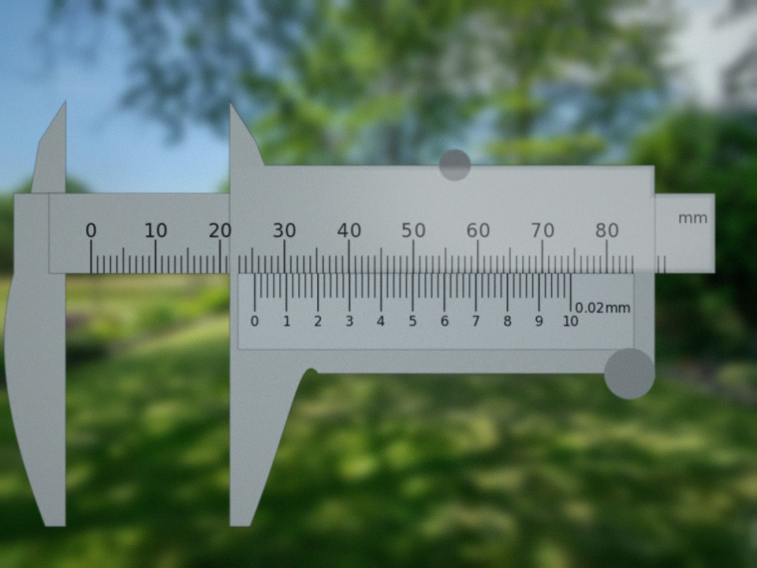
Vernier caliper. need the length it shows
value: 25.4 mm
